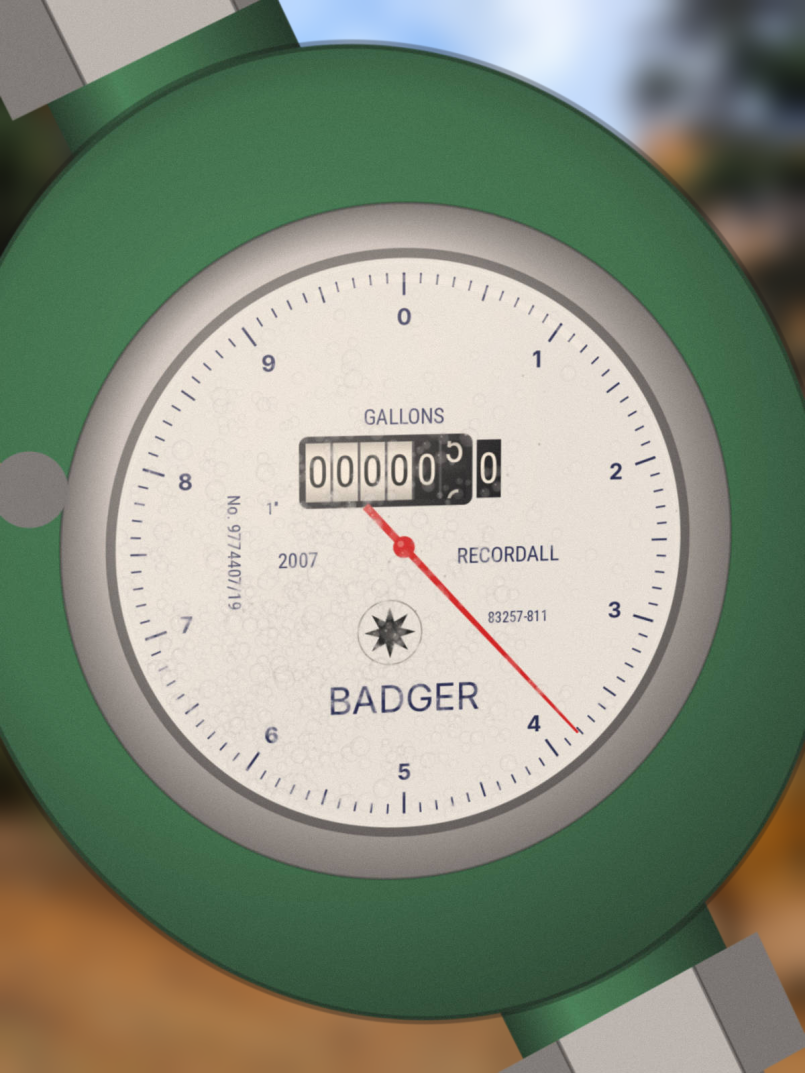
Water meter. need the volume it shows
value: 53.8 gal
